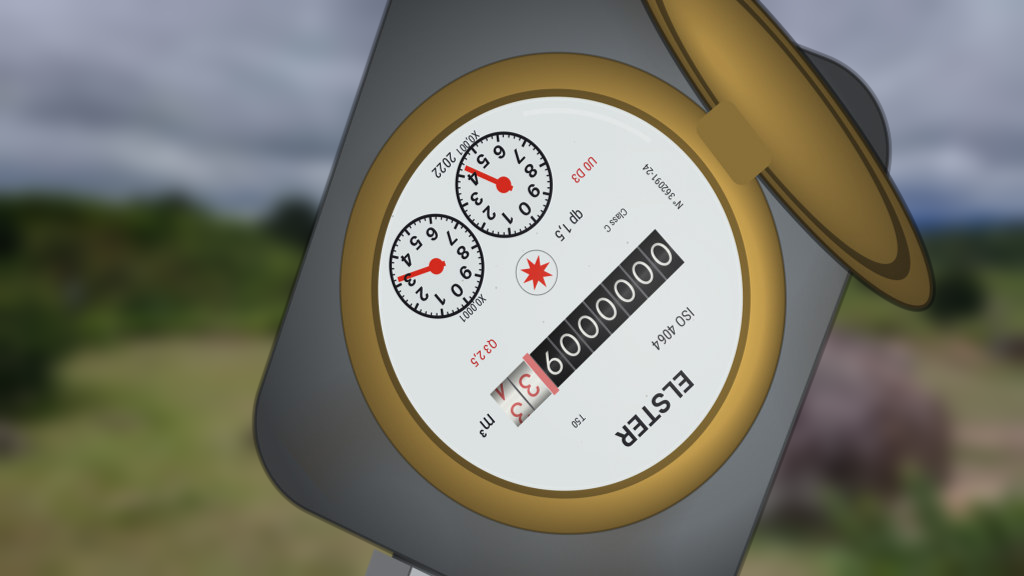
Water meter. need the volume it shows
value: 9.3343 m³
